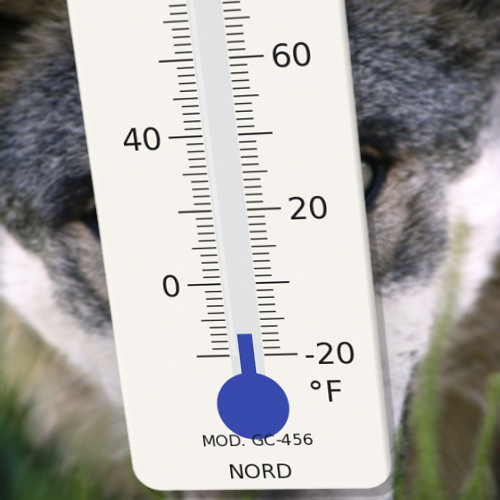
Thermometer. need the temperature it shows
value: -14 °F
